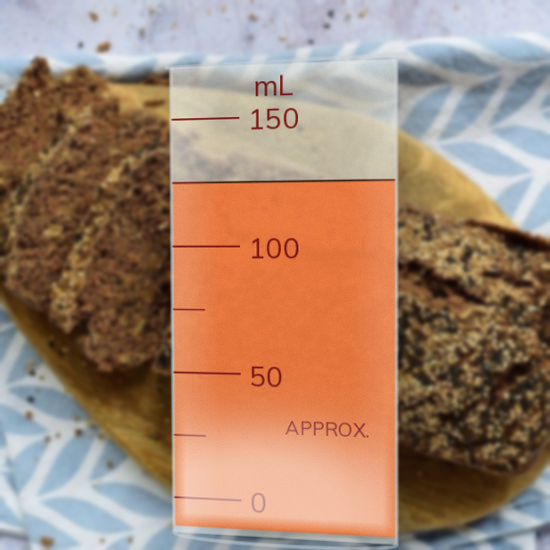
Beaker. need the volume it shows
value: 125 mL
